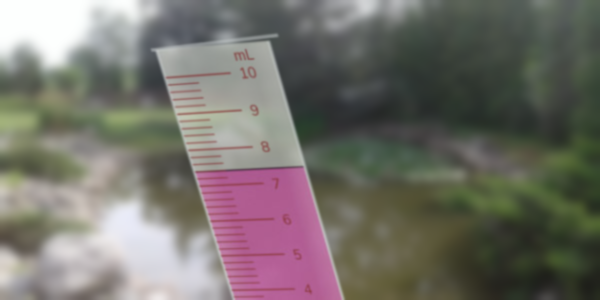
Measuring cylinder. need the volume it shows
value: 7.4 mL
